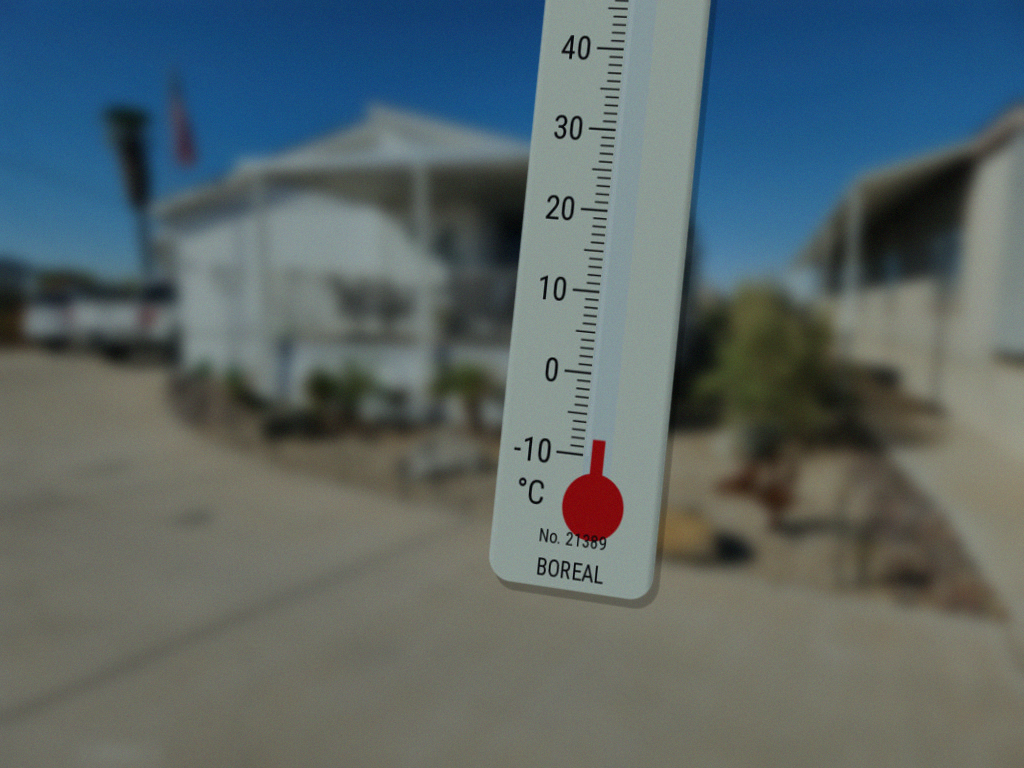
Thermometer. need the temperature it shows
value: -8 °C
